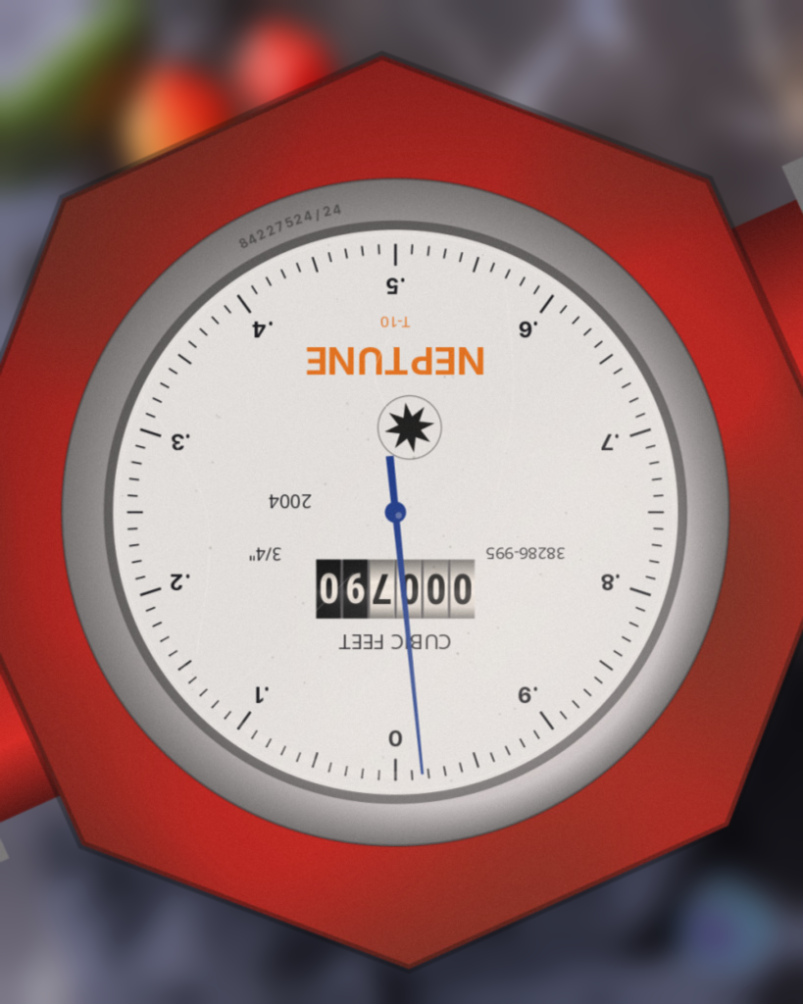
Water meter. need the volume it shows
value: 789.98 ft³
